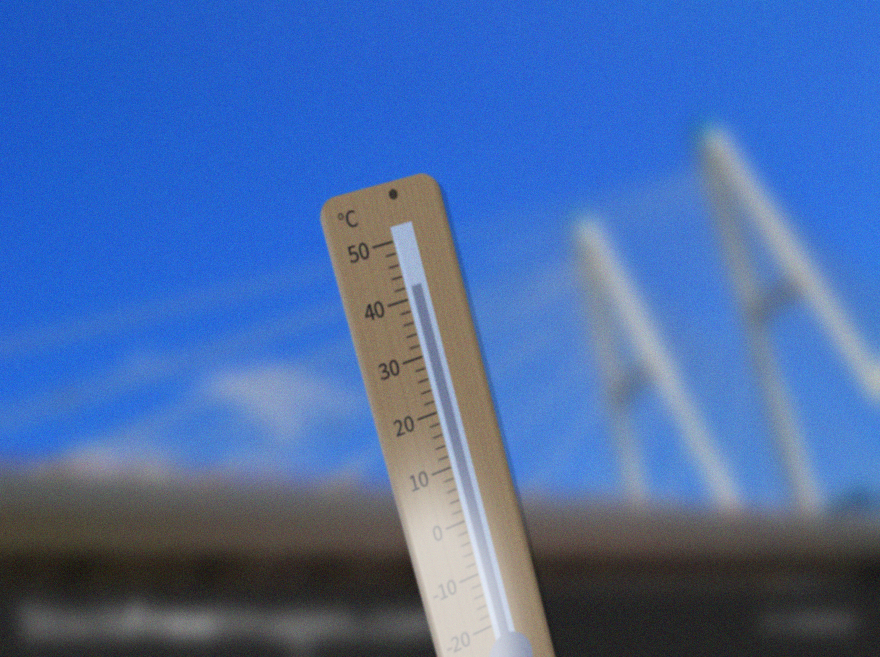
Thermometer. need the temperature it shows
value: 42 °C
